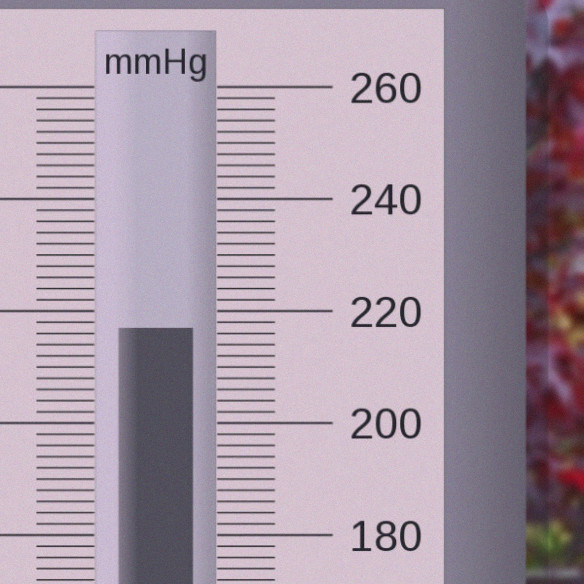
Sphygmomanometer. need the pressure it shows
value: 217 mmHg
